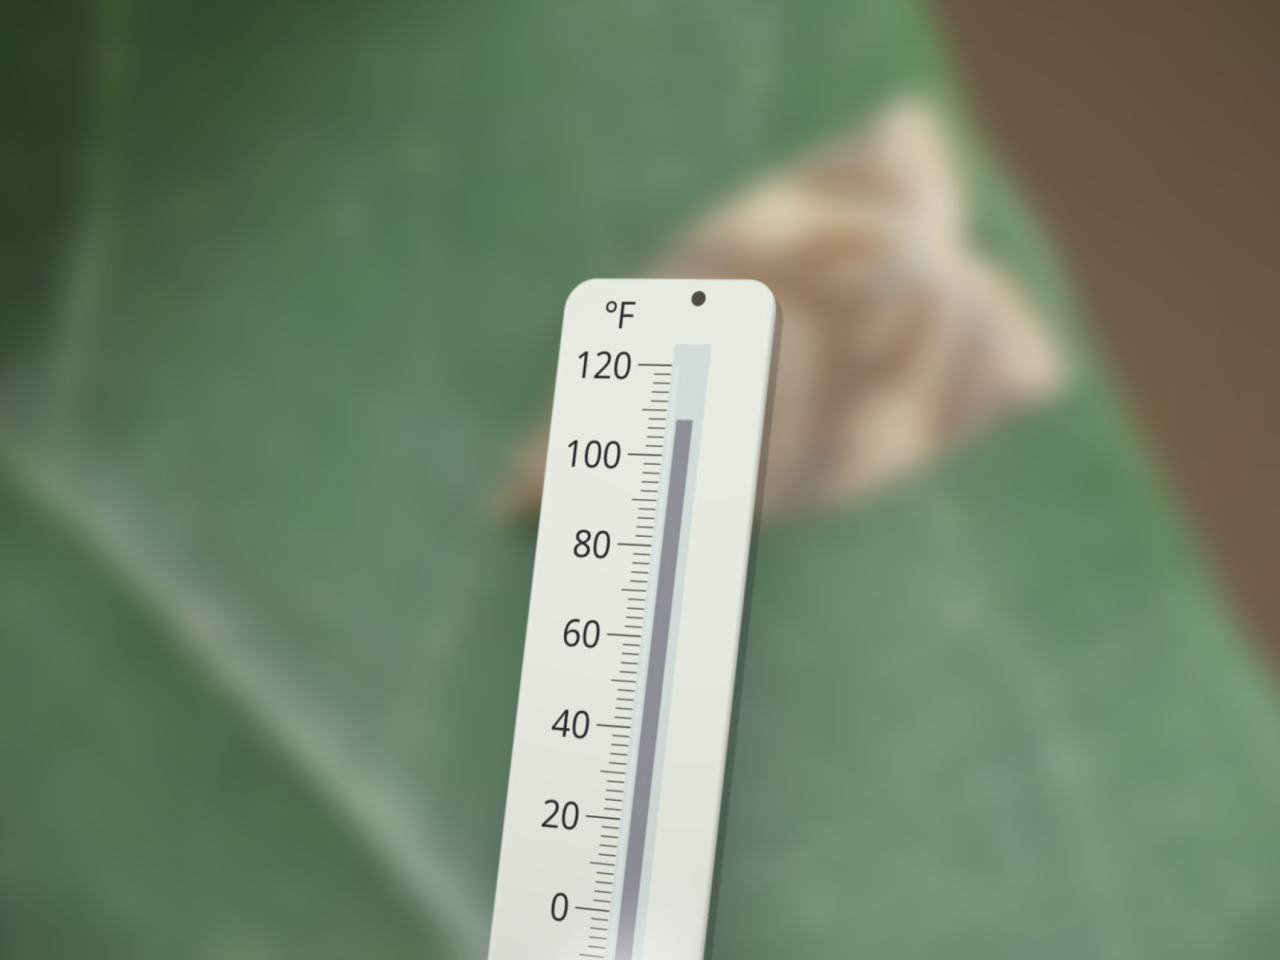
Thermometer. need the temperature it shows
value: 108 °F
